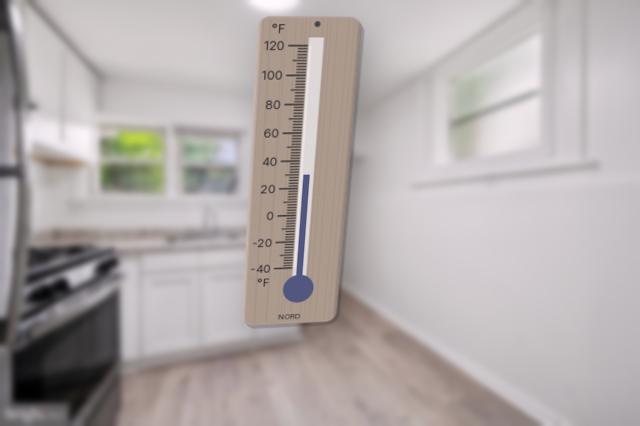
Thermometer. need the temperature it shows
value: 30 °F
